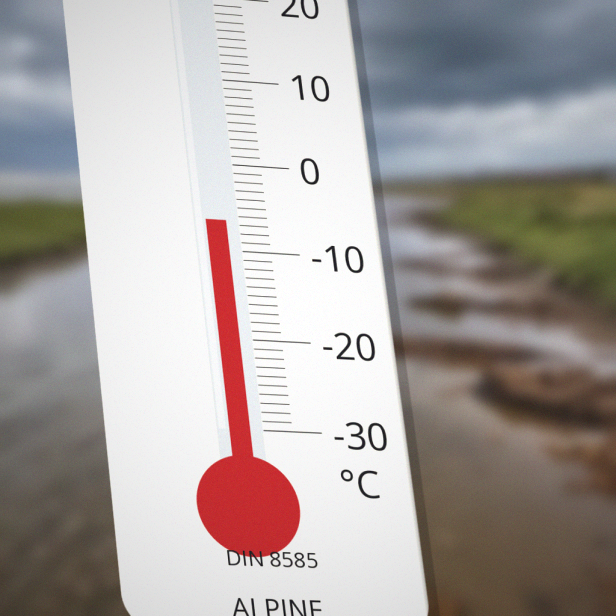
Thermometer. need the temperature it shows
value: -6.5 °C
